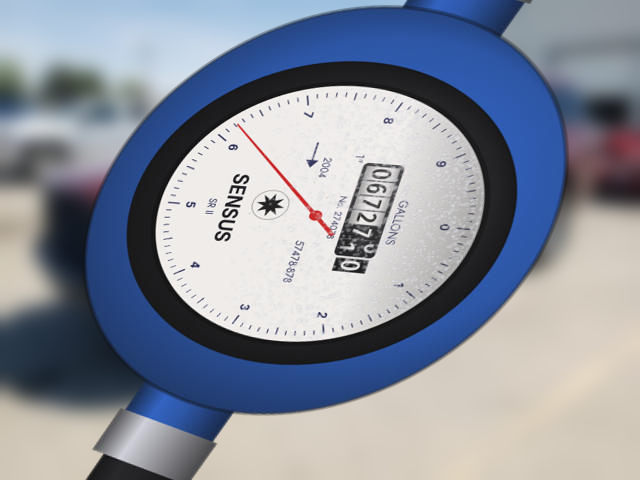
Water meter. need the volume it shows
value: 672706.2 gal
